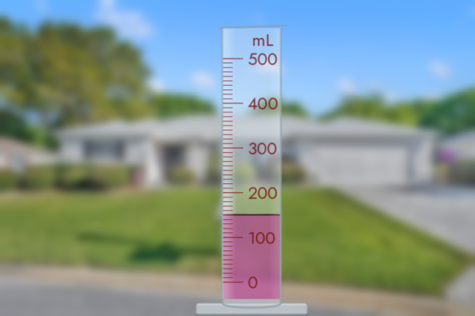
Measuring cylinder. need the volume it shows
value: 150 mL
